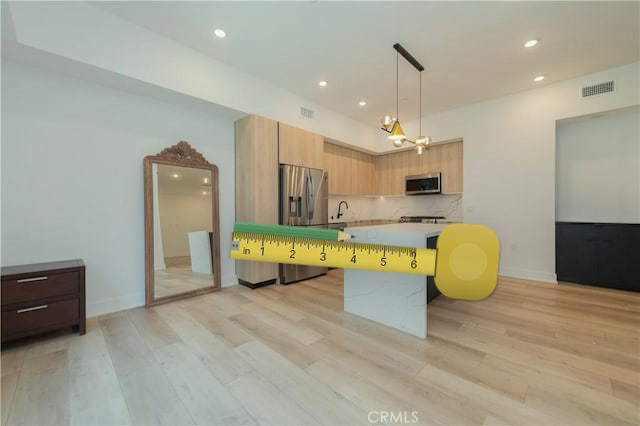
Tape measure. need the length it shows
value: 4 in
